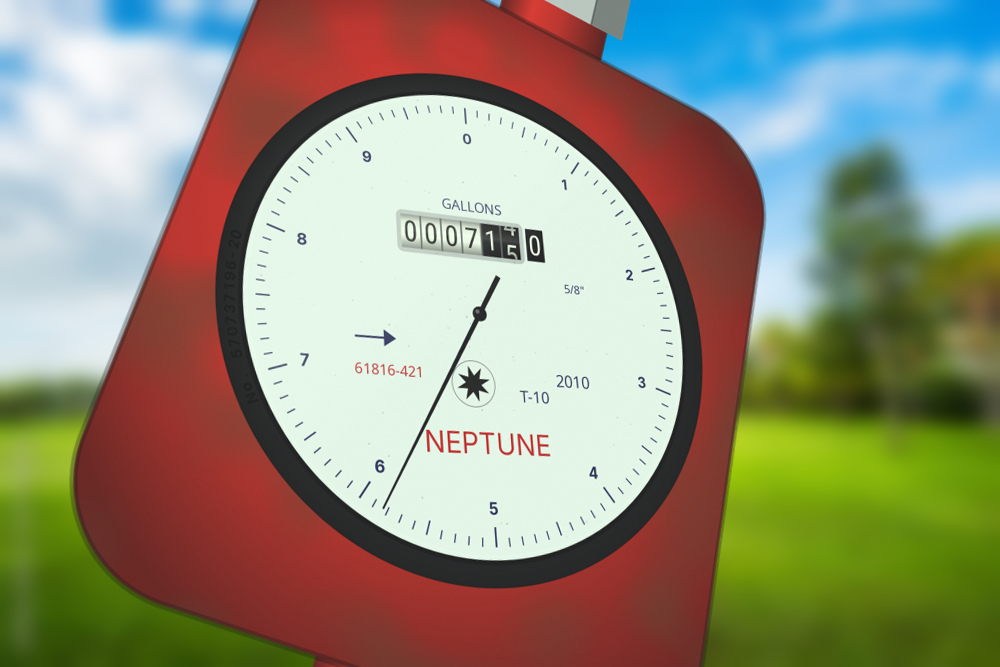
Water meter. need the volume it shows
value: 7145.8 gal
